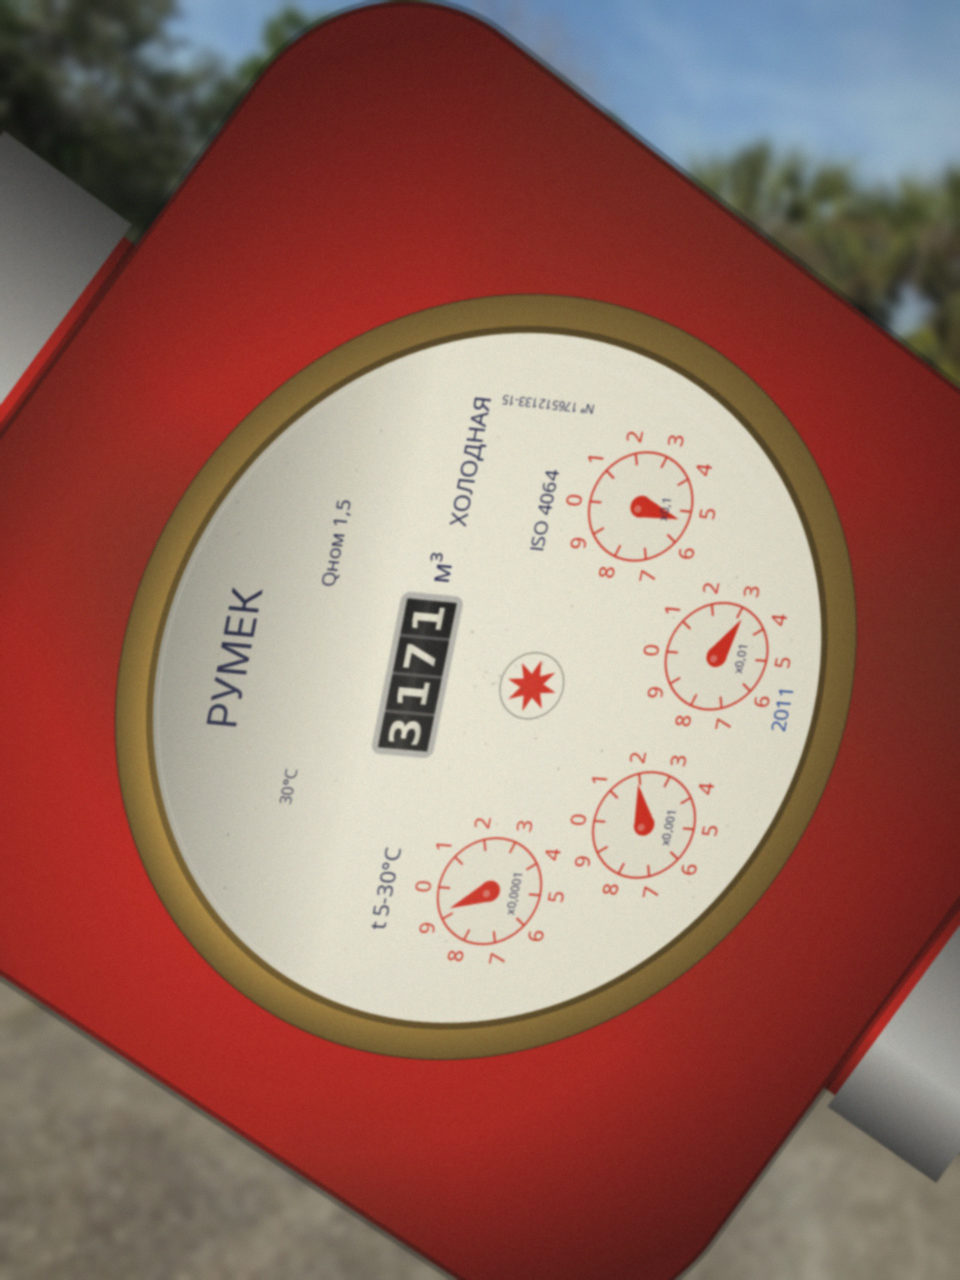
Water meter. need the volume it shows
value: 3171.5319 m³
